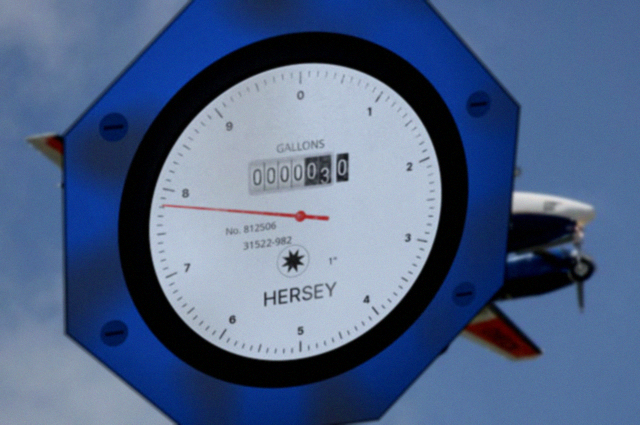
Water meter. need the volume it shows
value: 27.8 gal
